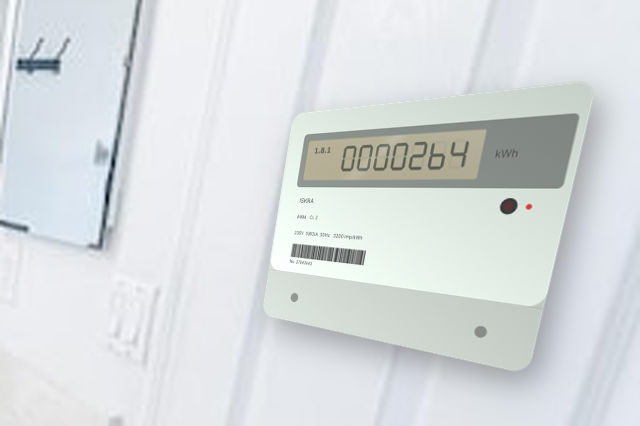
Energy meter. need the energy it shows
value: 264 kWh
